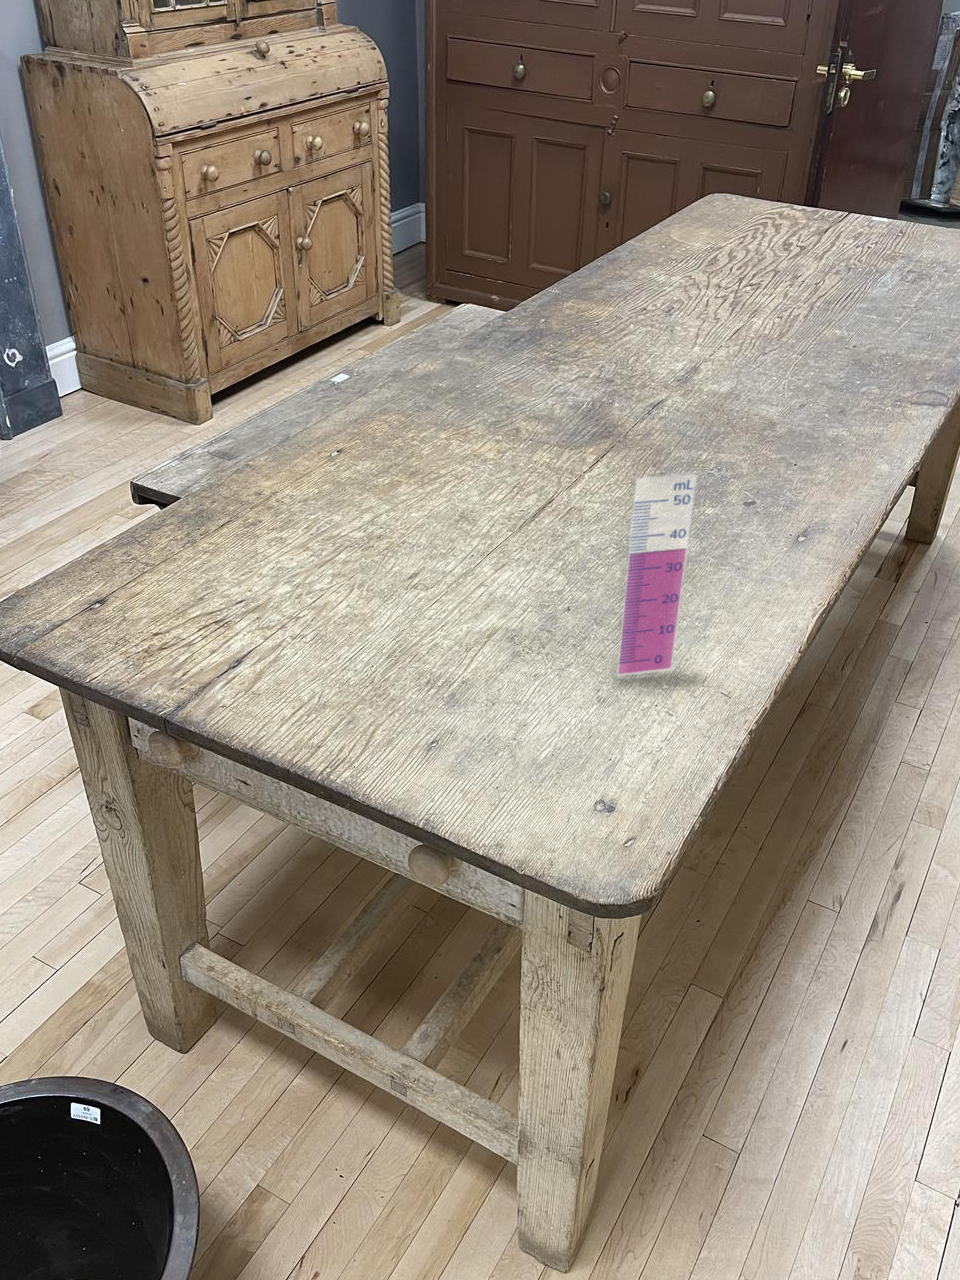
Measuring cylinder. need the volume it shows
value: 35 mL
